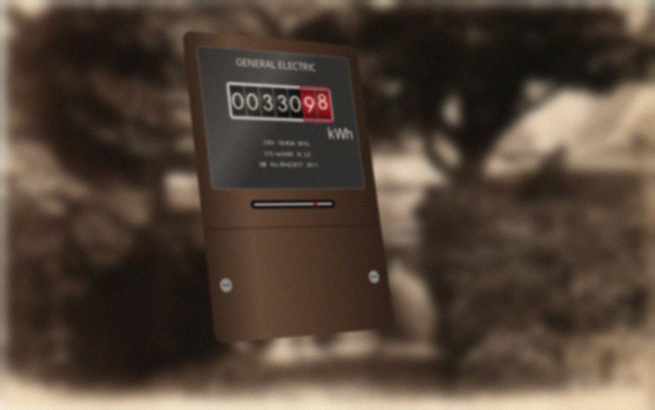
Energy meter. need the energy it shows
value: 330.98 kWh
